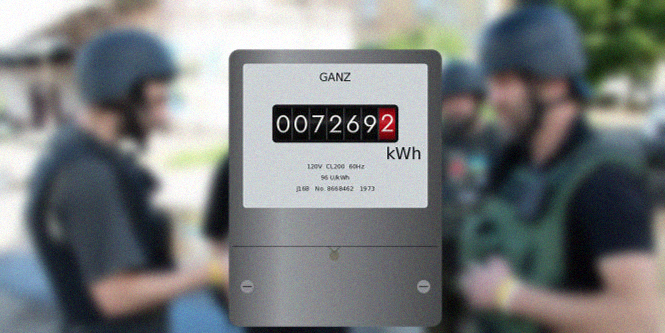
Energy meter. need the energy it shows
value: 7269.2 kWh
